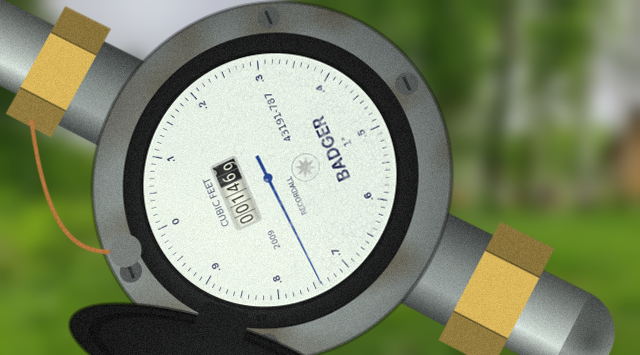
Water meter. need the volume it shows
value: 1468.74 ft³
